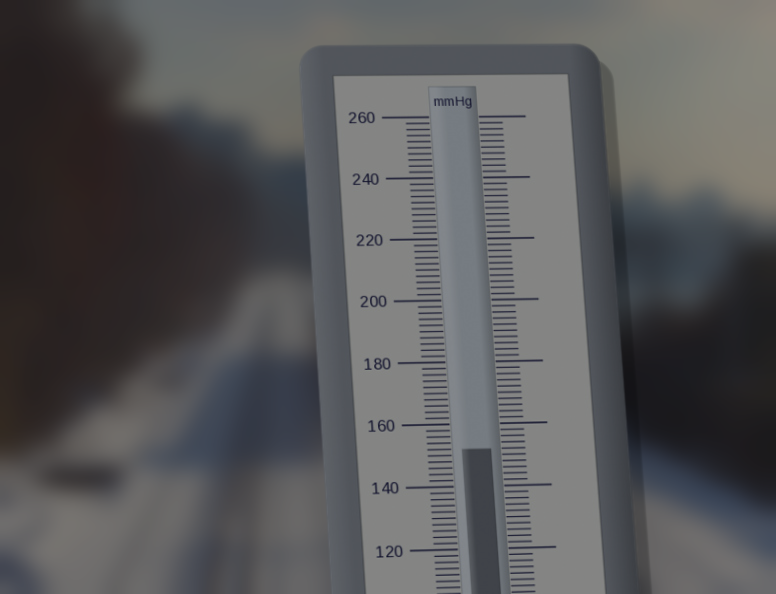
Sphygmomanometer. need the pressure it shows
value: 152 mmHg
